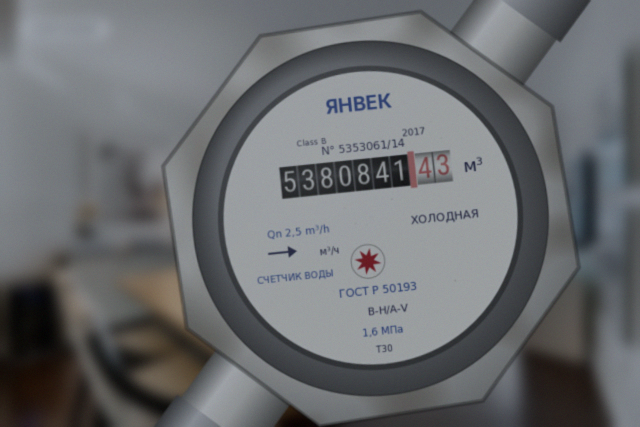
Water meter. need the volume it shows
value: 5380841.43 m³
